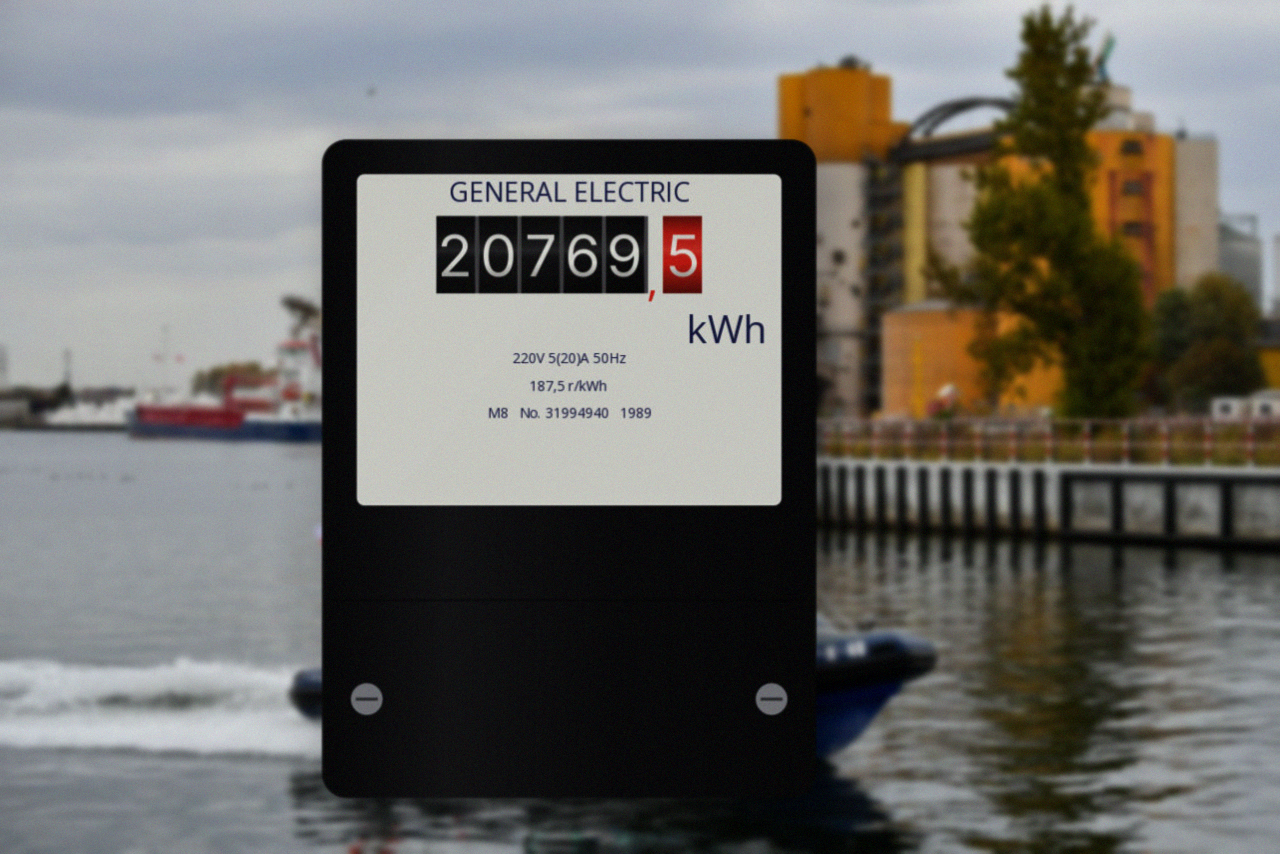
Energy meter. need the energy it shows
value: 20769.5 kWh
